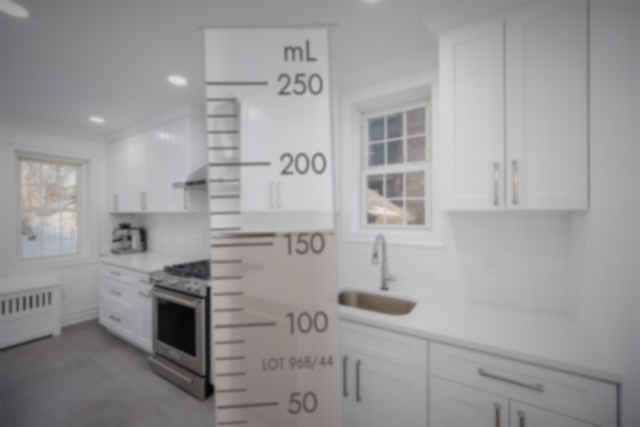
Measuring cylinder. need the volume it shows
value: 155 mL
